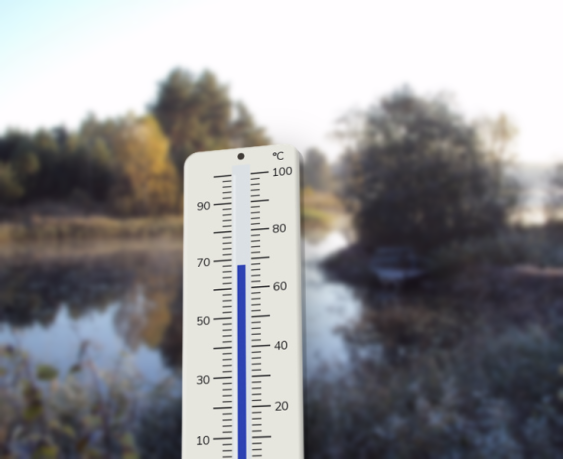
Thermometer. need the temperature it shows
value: 68 °C
